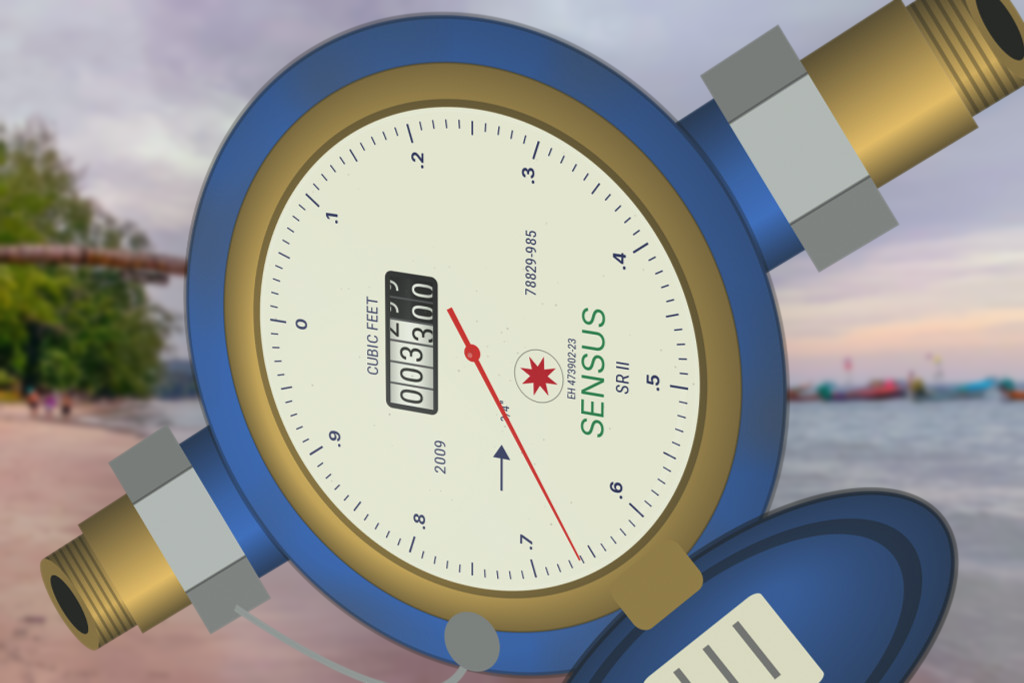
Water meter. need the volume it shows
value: 3299.66 ft³
